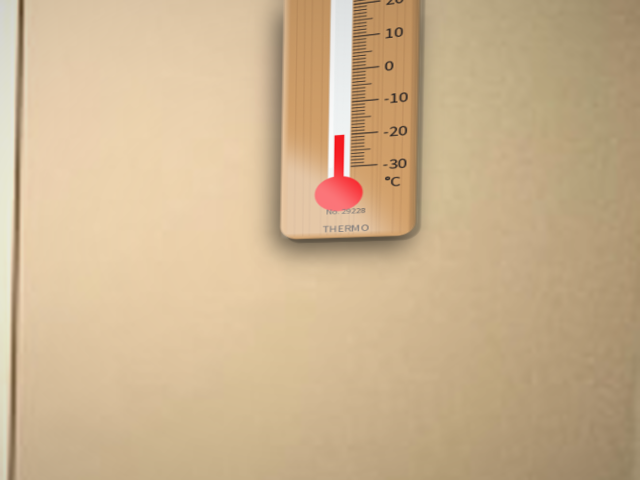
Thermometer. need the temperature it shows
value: -20 °C
